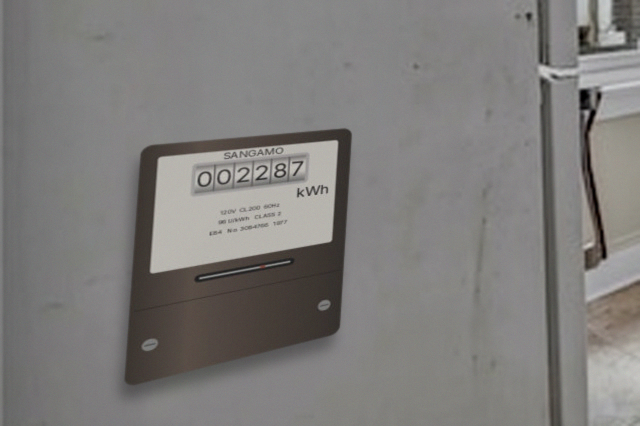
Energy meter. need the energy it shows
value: 2287 kWh
